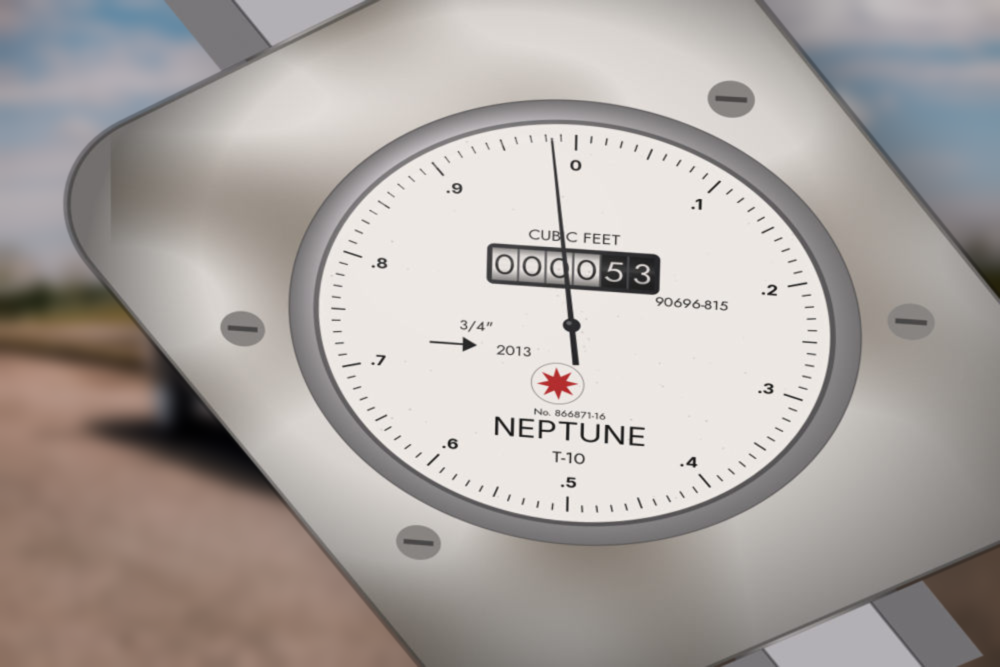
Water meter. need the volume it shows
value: 52.98 ft³
